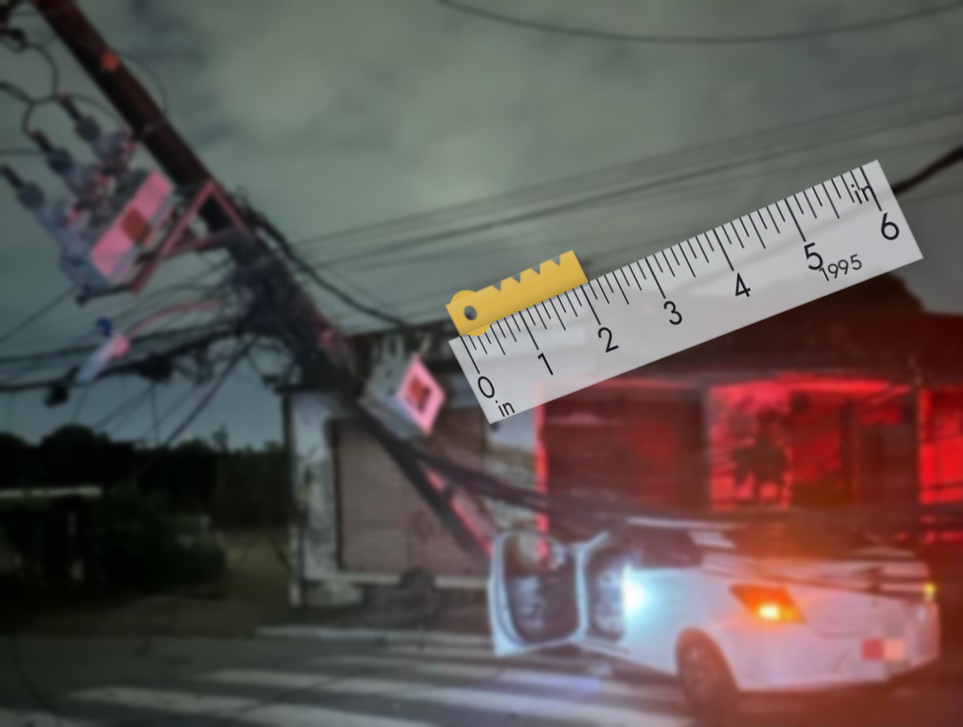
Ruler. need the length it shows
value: 2.125 in
